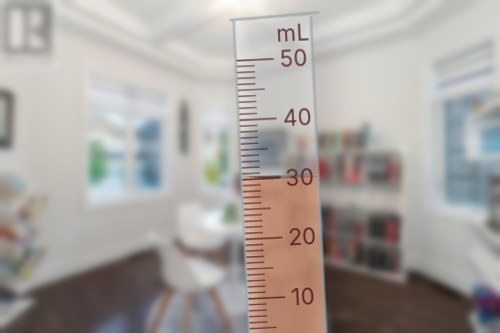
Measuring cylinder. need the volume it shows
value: 30 mL
